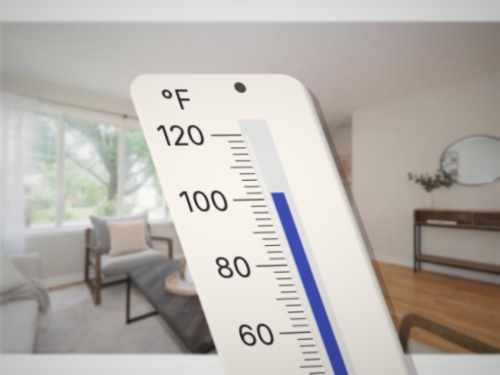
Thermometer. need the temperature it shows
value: 102 °F
